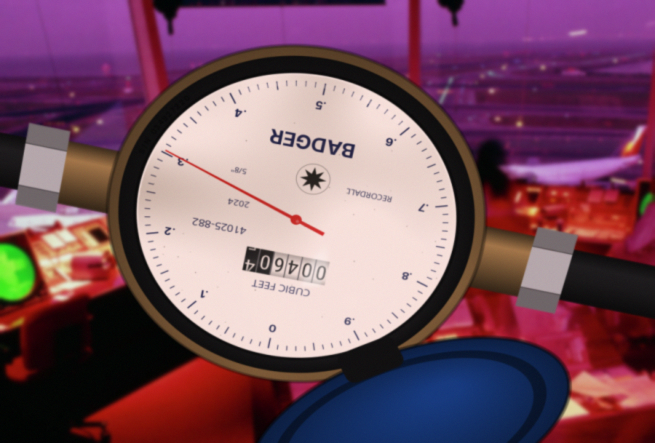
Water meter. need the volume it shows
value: 4604.30 ft³
